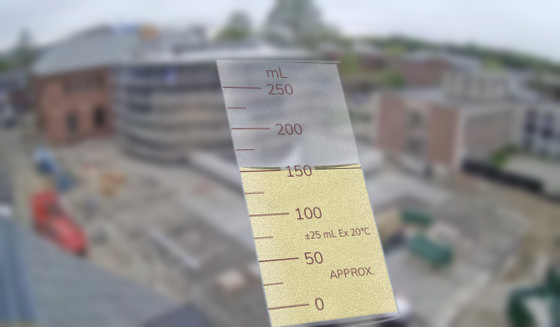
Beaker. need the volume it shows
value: 150 mL
